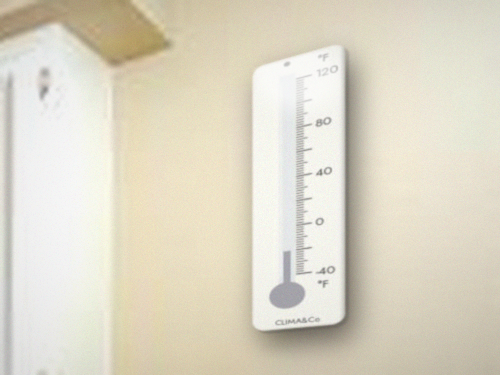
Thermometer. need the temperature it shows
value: -20 °F
